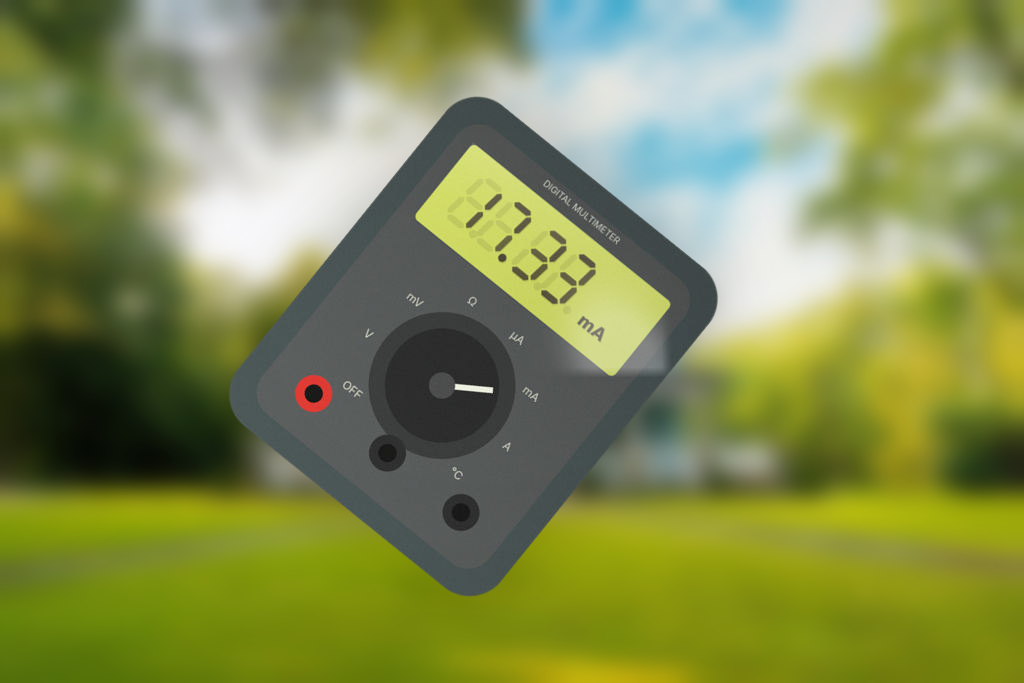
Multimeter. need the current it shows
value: 17.33 mA
